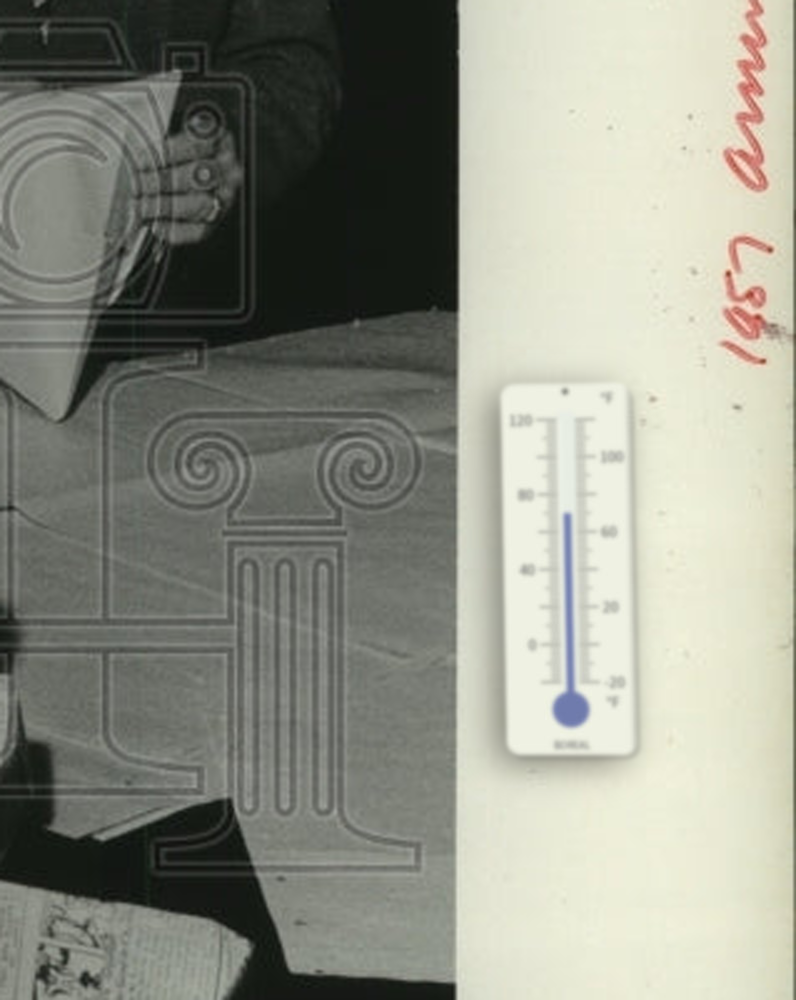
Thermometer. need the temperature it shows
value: 70 °F
